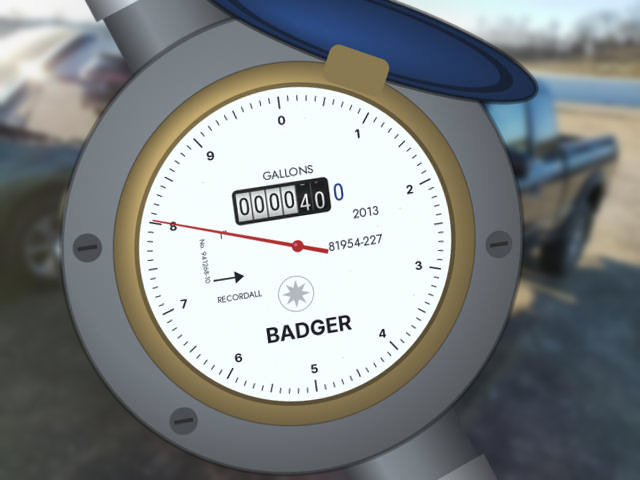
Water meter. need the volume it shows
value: 398.0 gal
